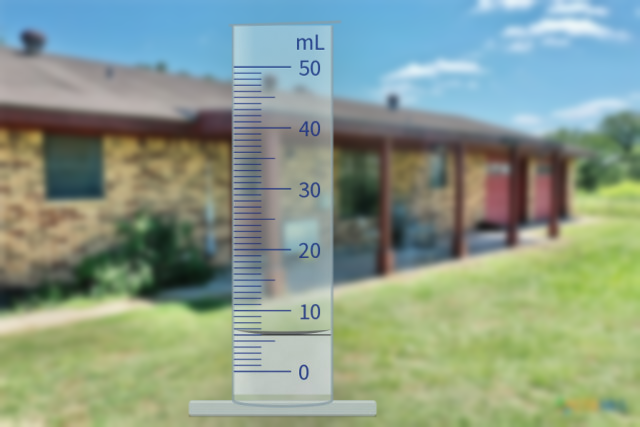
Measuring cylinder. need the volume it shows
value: 6 mL
